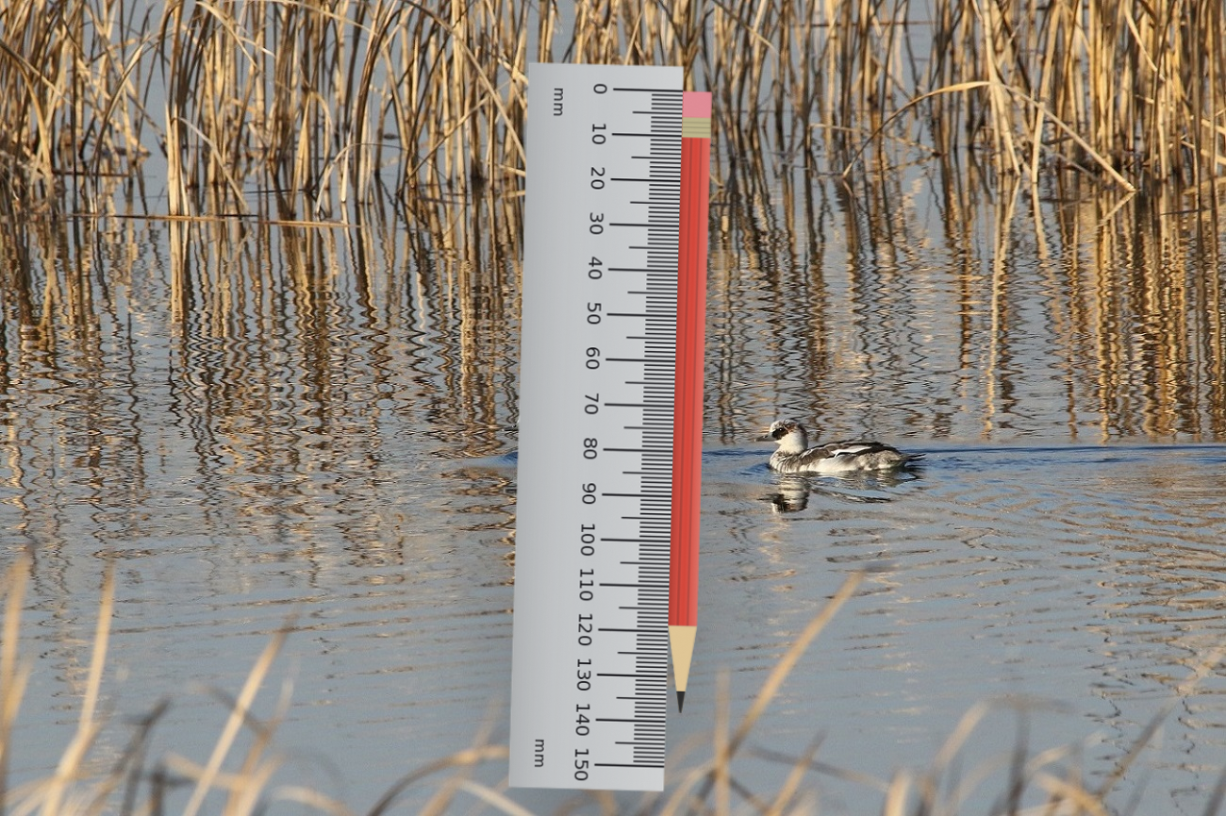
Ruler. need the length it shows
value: 138 mm
